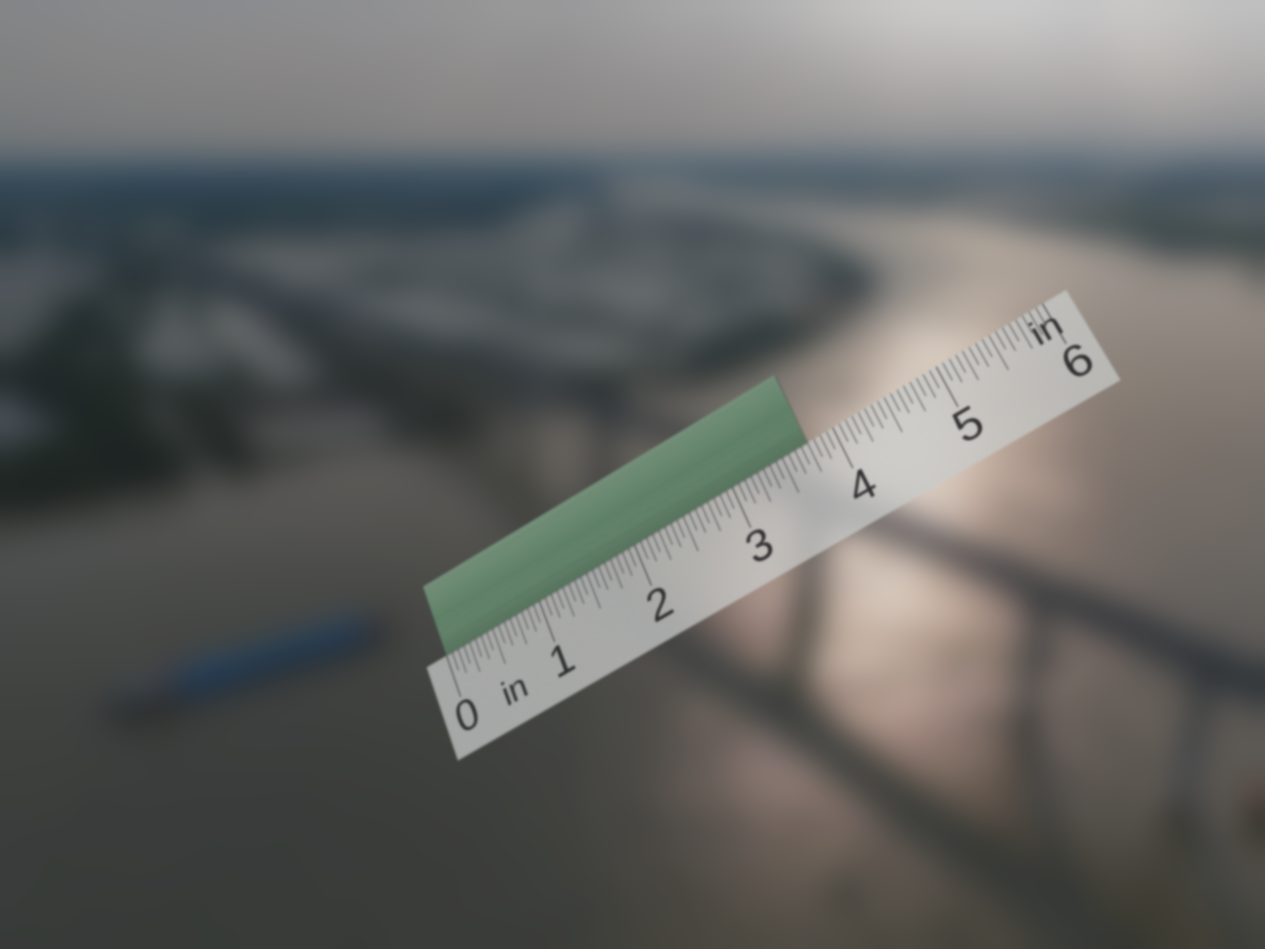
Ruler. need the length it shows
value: 3.75 in
